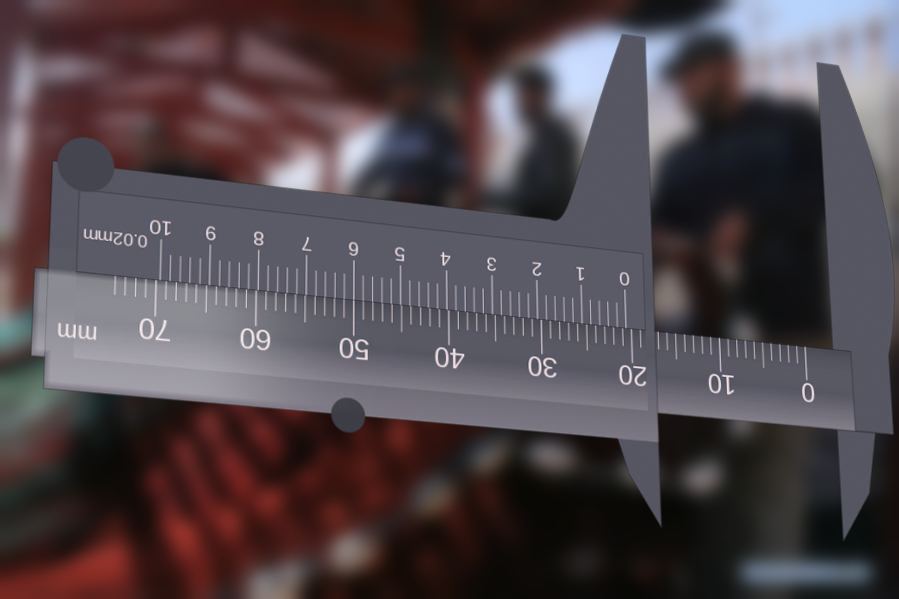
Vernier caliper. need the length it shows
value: 20.6 mm
